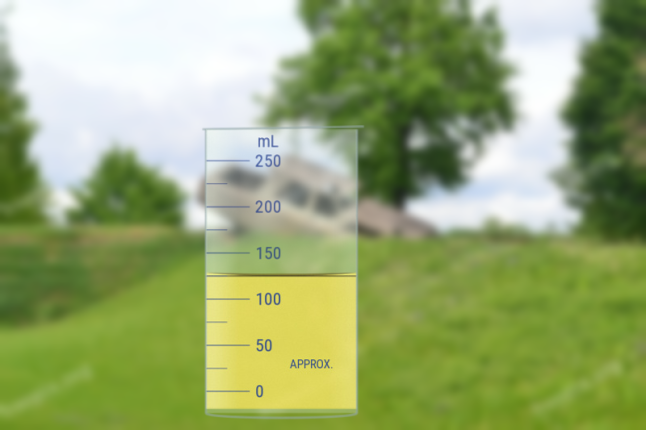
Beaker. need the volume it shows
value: 125 mL
